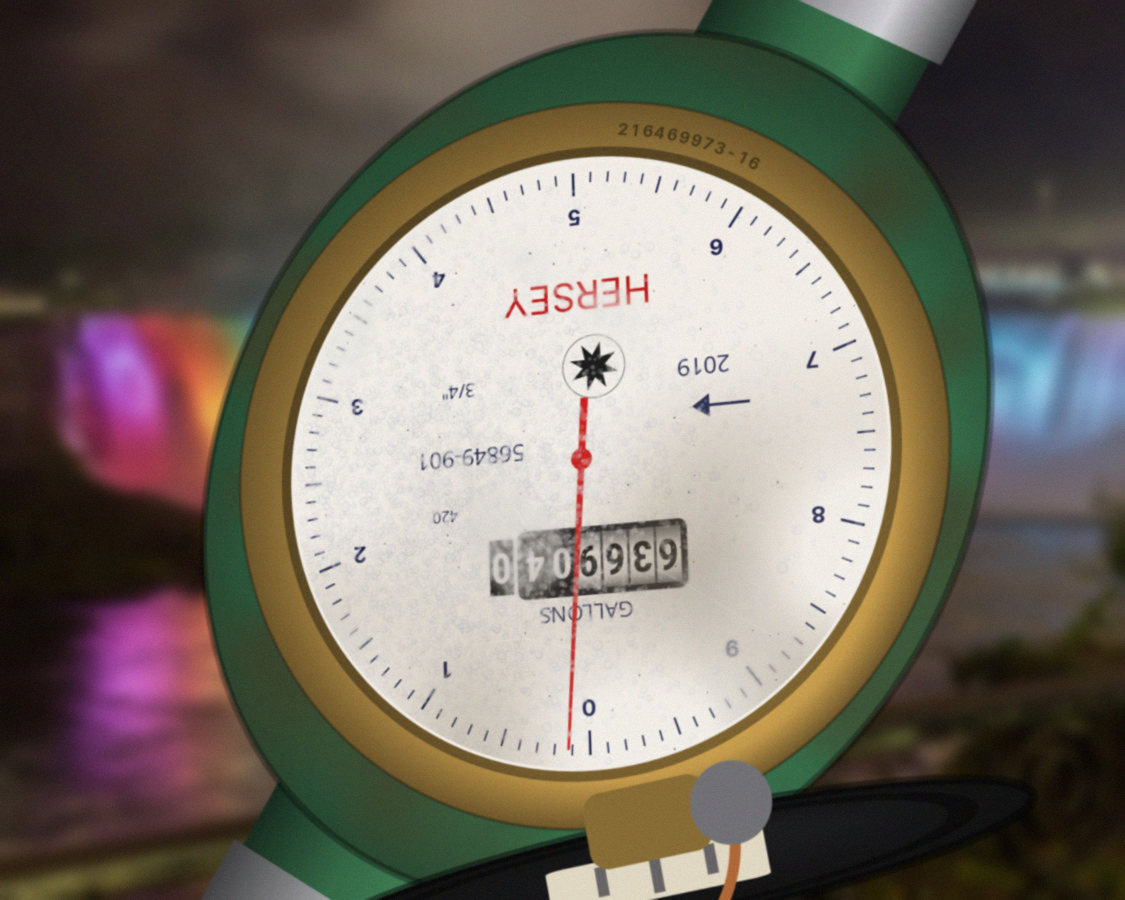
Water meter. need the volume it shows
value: 6369040.1 gal
